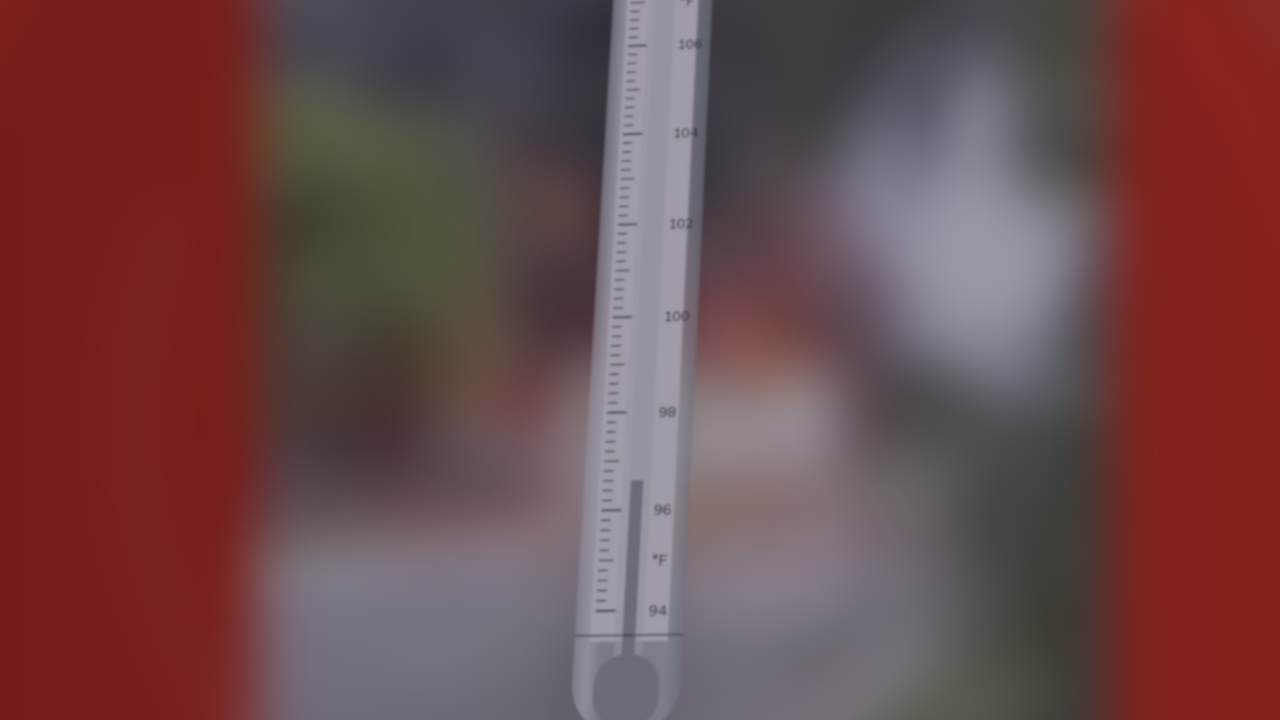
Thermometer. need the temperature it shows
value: 96.6 °F
